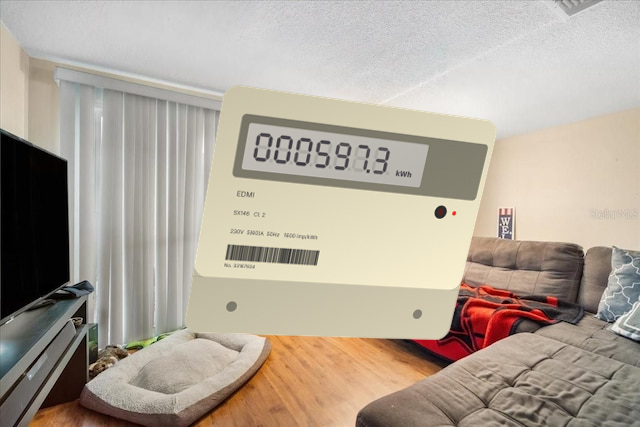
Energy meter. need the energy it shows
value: 597.3 kWh
